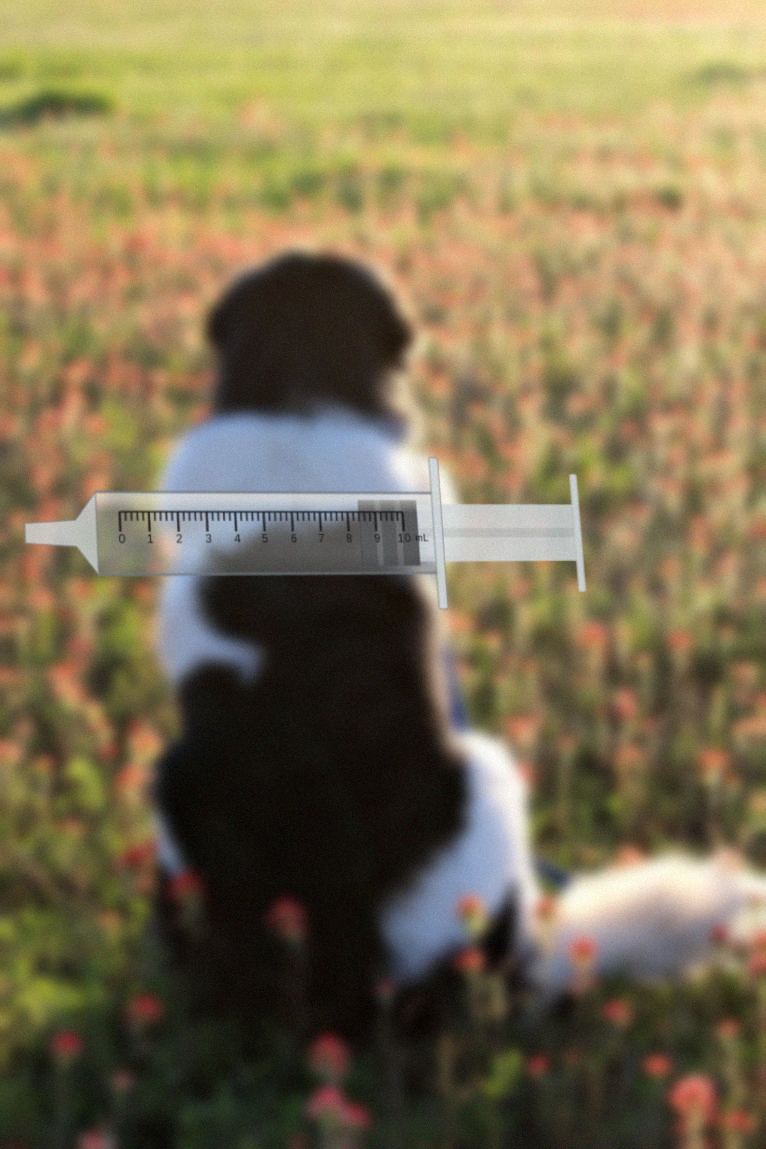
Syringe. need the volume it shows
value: 8.4 mL
